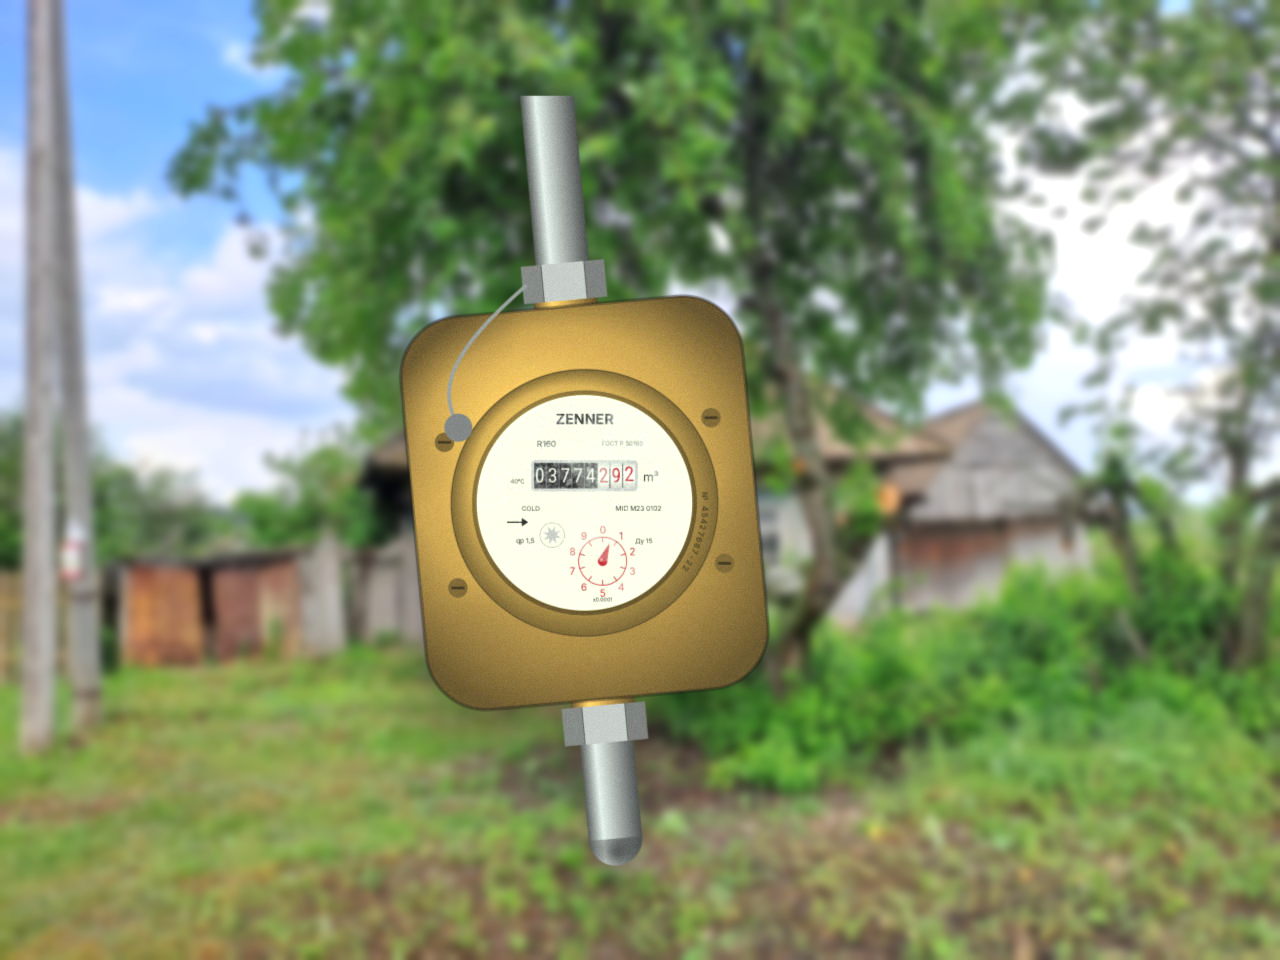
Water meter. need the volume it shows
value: 3774.2920 m³
